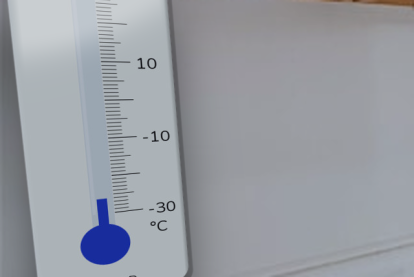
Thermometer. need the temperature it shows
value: -26 °C
